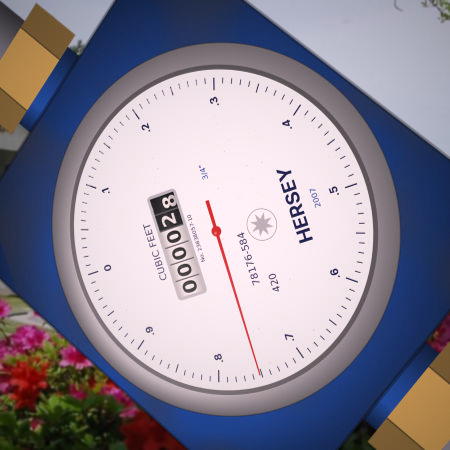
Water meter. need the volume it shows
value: 27.75 ft³
